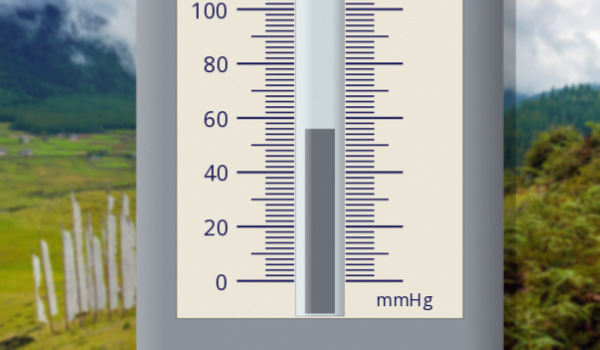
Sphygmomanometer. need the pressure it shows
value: 56 mmHg
